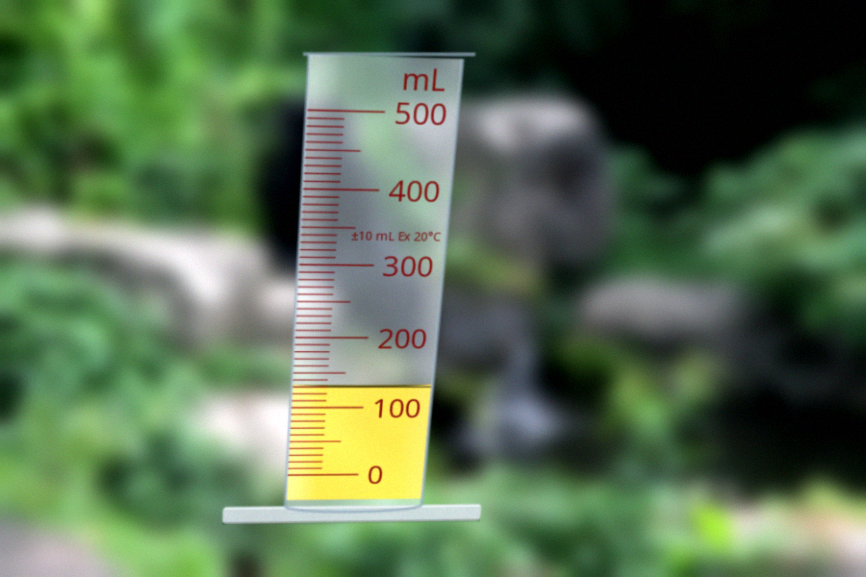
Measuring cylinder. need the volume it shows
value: 130 mL
